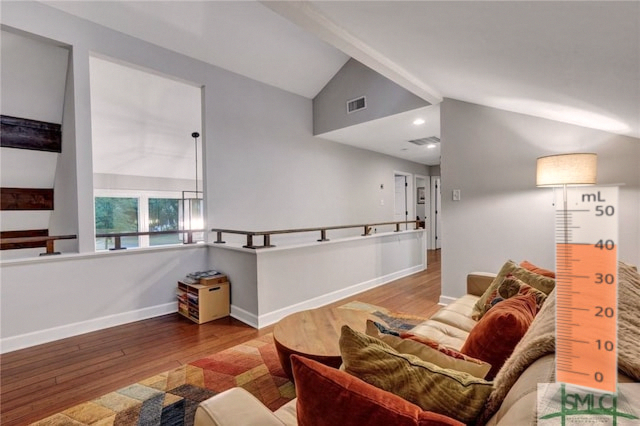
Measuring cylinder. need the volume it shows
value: 40 mL
